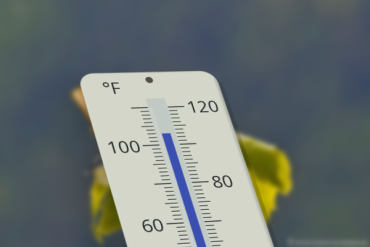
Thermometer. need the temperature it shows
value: 106 °F
